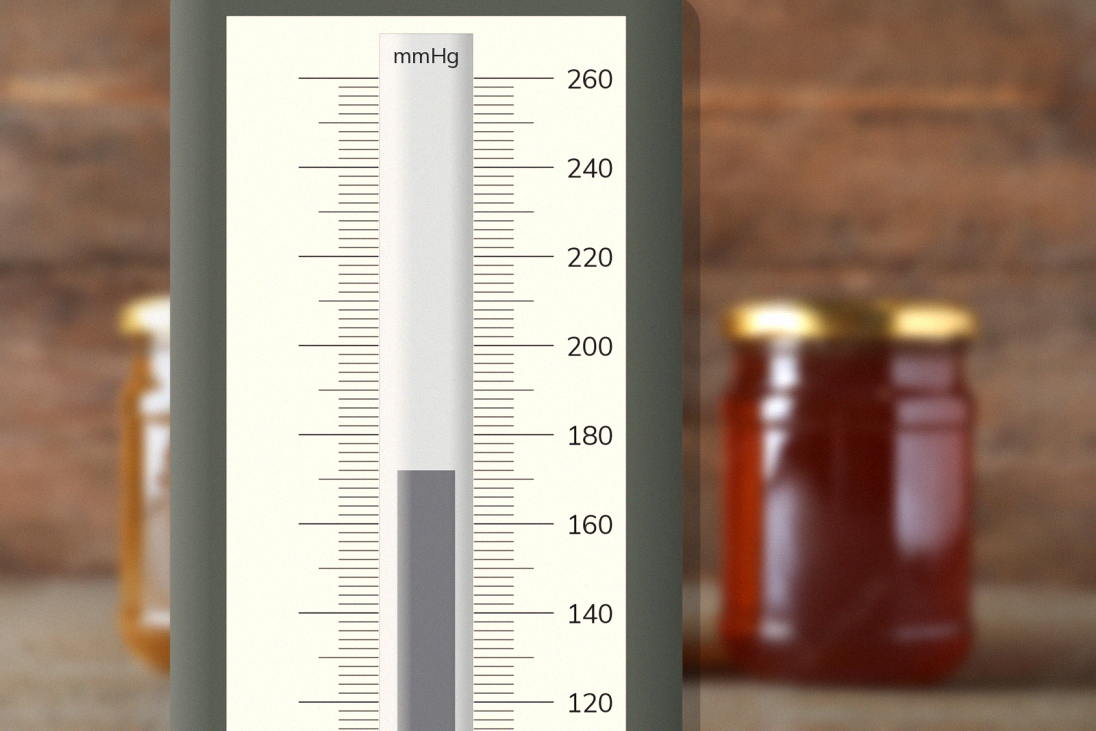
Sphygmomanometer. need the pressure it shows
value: 172 mmHg
